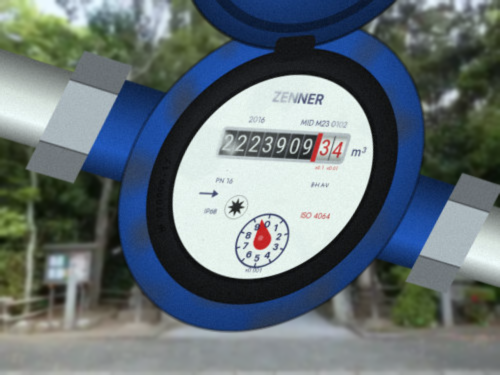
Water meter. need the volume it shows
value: 2223909.339 m³
